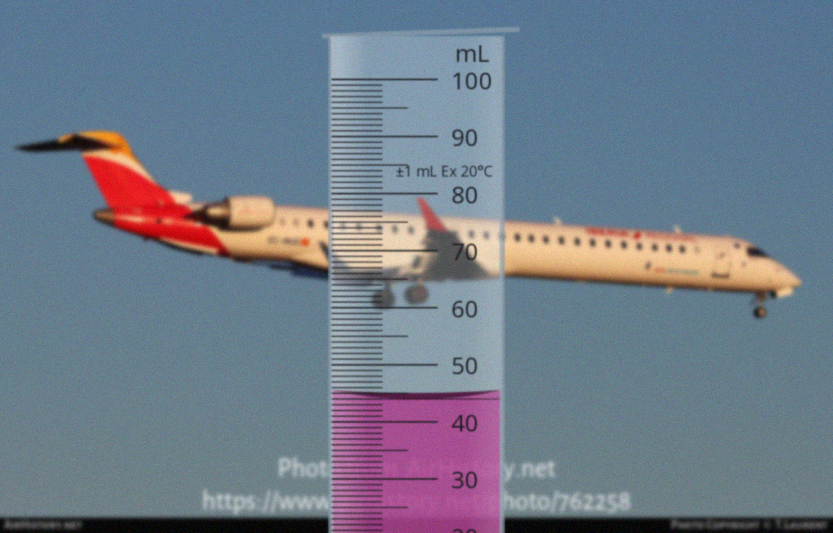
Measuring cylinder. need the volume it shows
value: 44 mL
